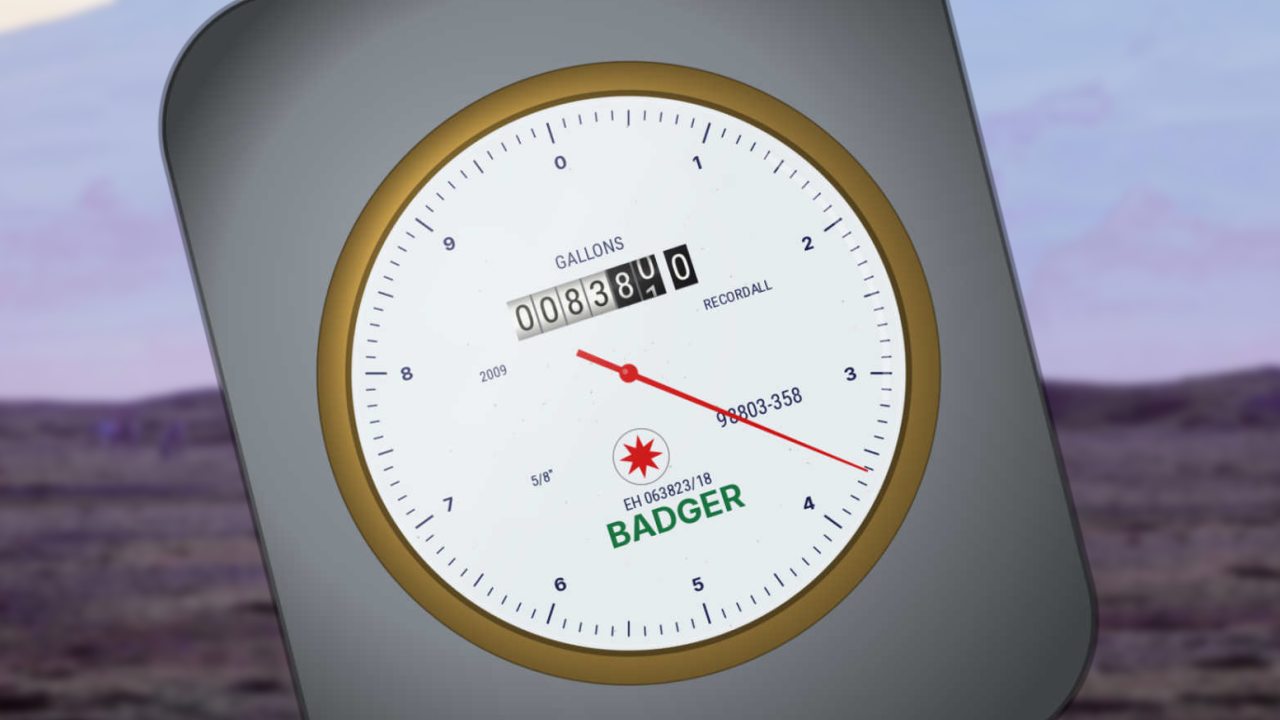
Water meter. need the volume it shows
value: 83803.6 gal
